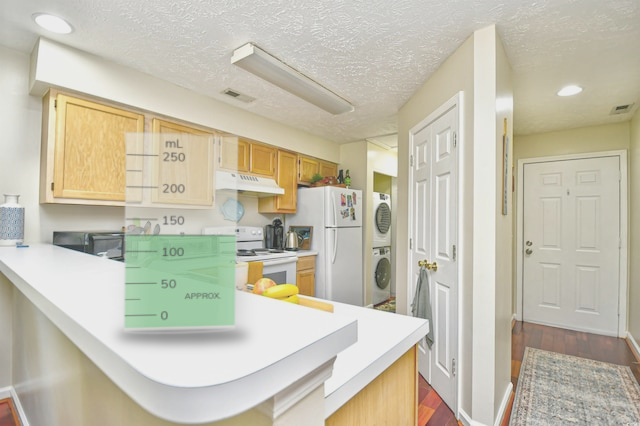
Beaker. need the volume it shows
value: 125 mL
